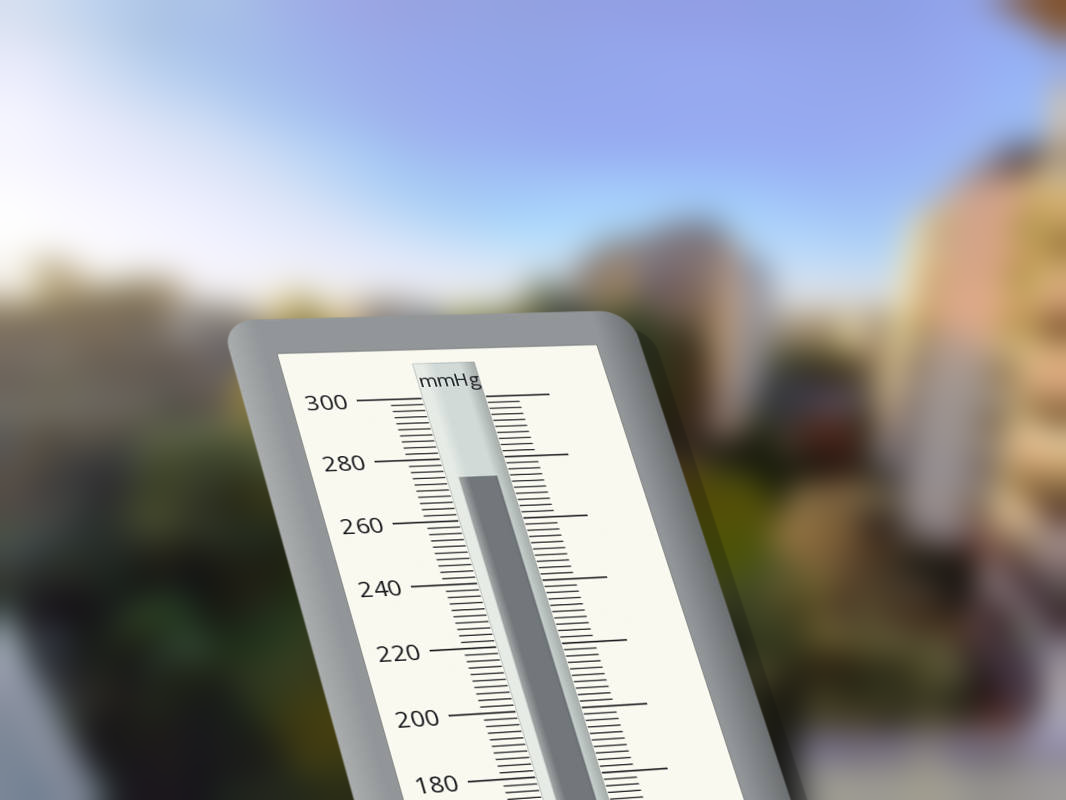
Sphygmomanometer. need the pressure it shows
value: 274 mmHg
